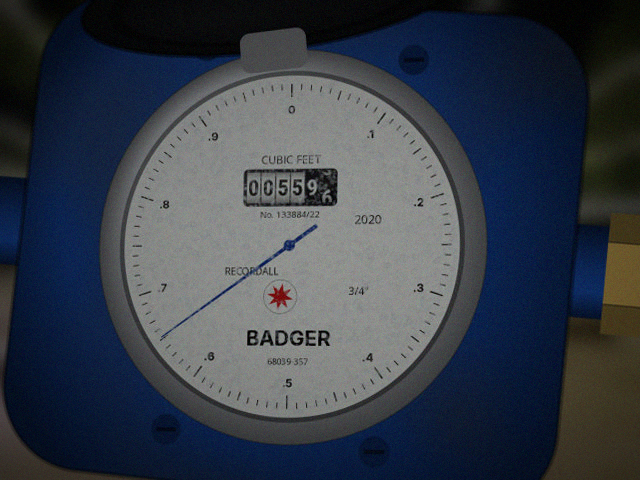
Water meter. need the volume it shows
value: 5595.65 ft³
